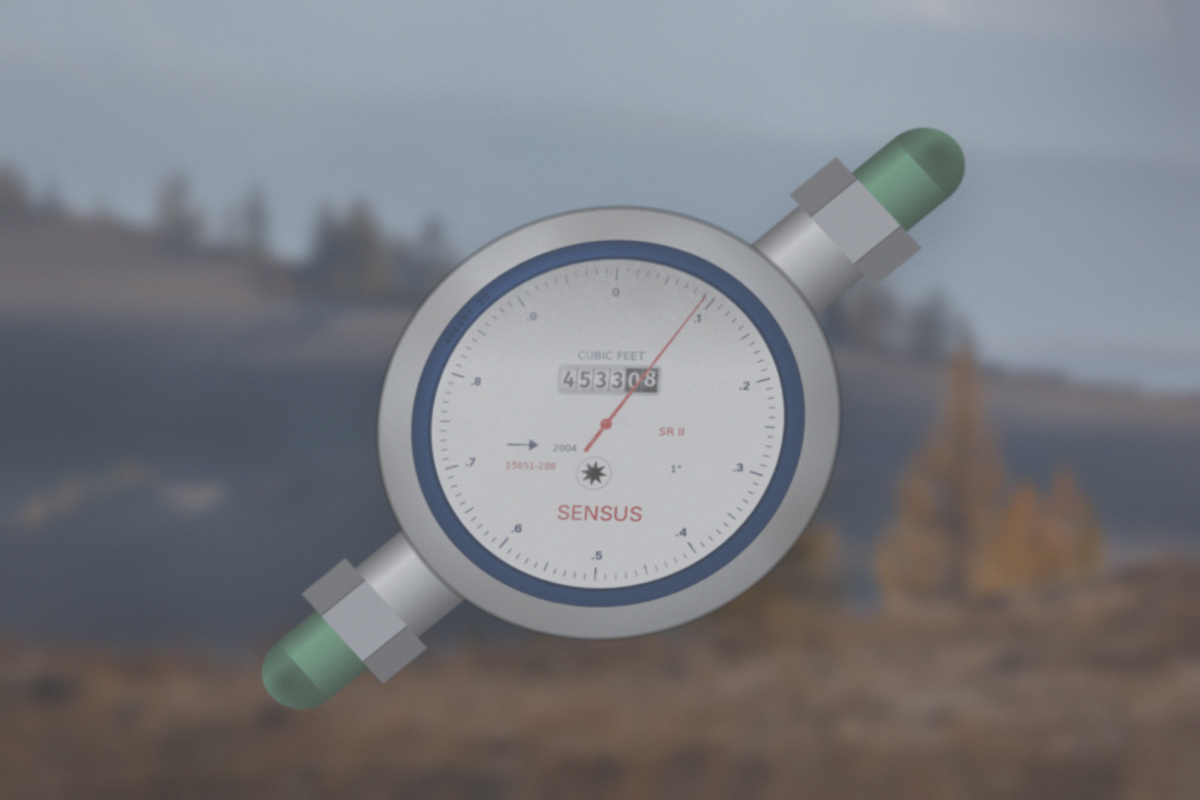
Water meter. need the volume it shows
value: 453308.09 ft³
